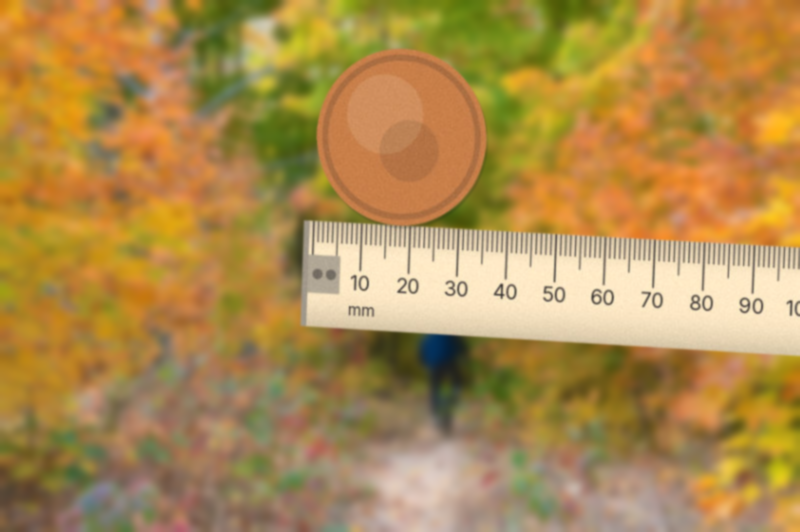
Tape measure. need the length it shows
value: 35 mm
